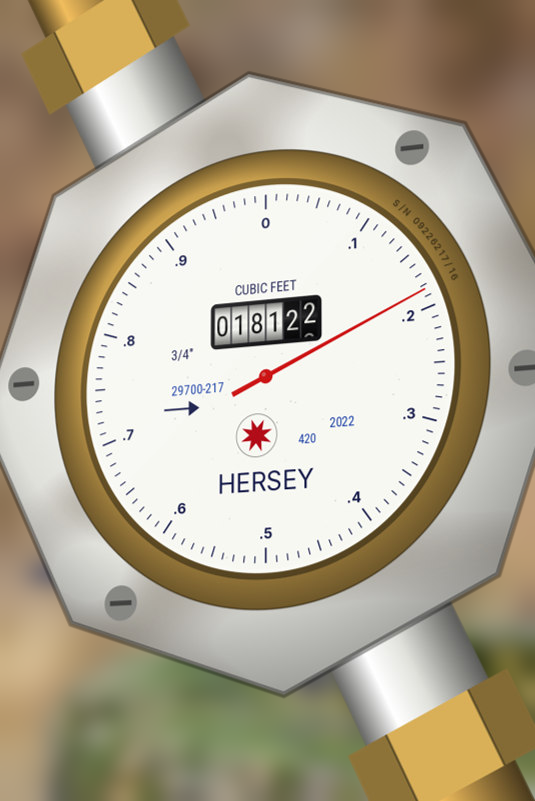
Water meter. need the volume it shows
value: 18122.18 ft³
